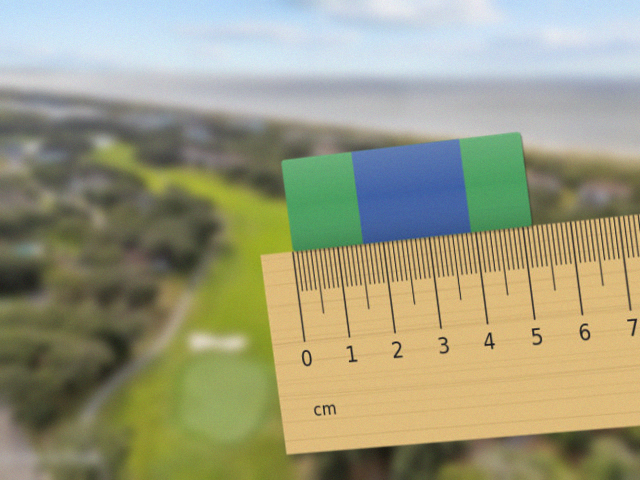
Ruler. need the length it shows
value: 5.2 cm
